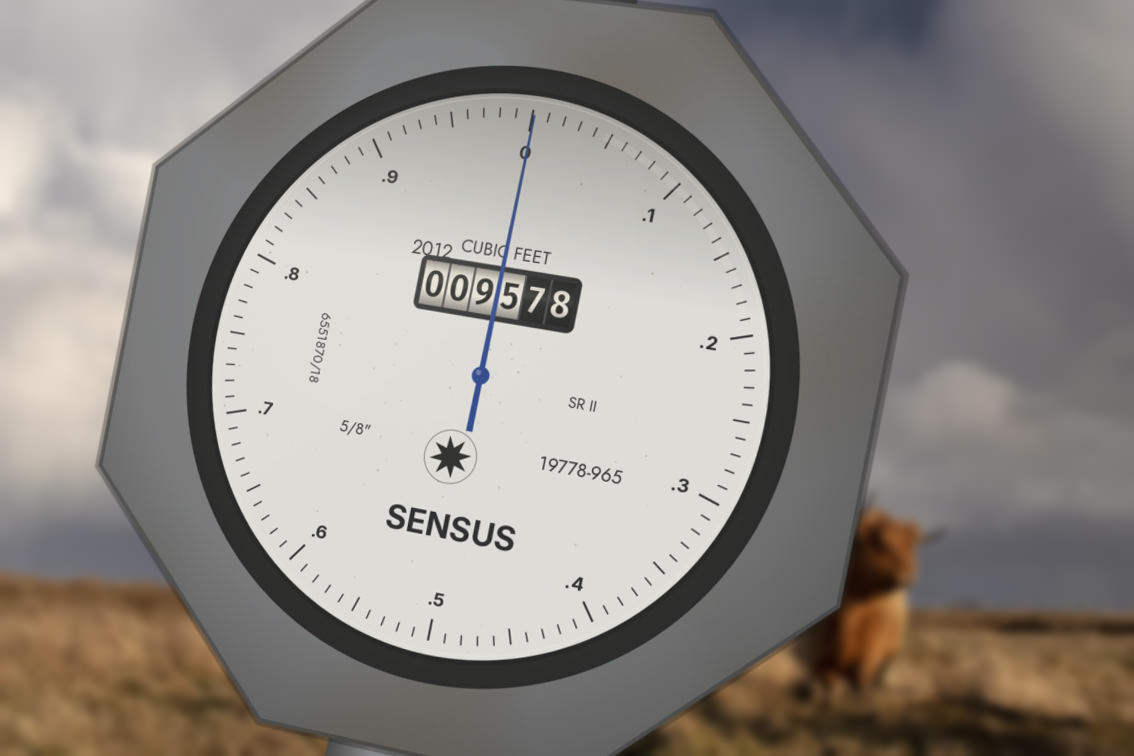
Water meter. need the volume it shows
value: 9578.00 ft³
